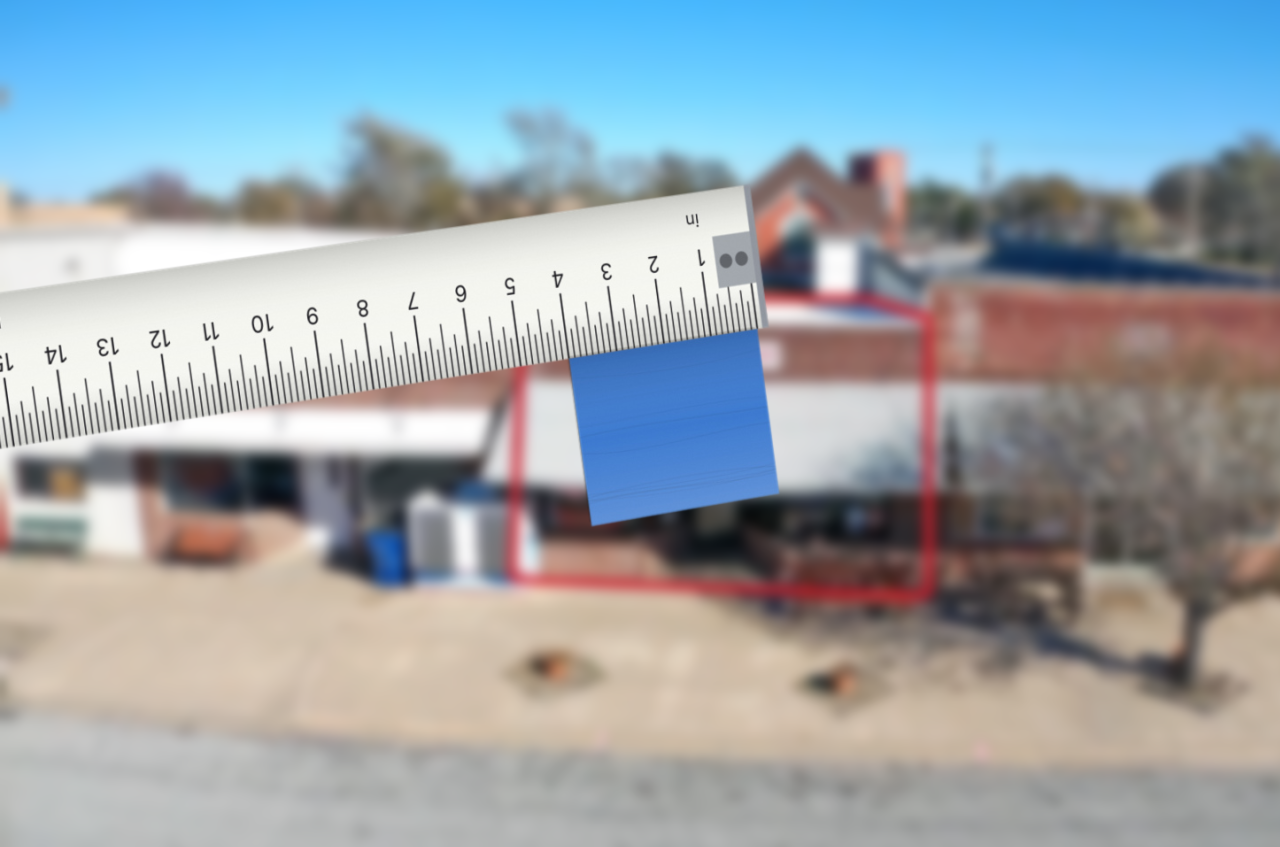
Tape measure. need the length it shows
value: 4 in
